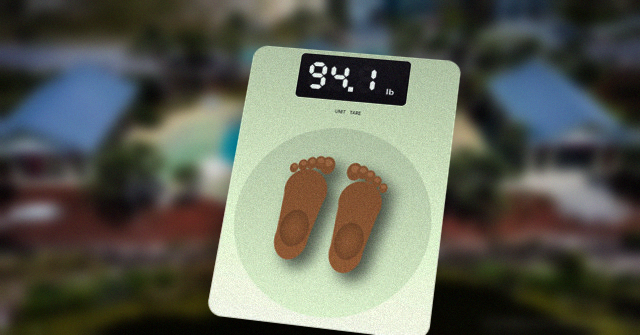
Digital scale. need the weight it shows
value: 94.1 lb
